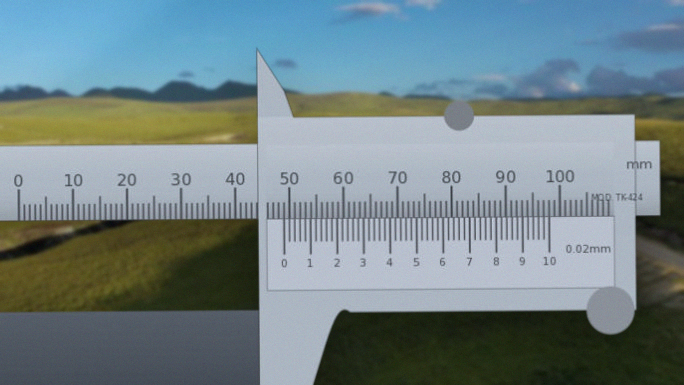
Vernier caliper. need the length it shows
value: 49.0 mm
